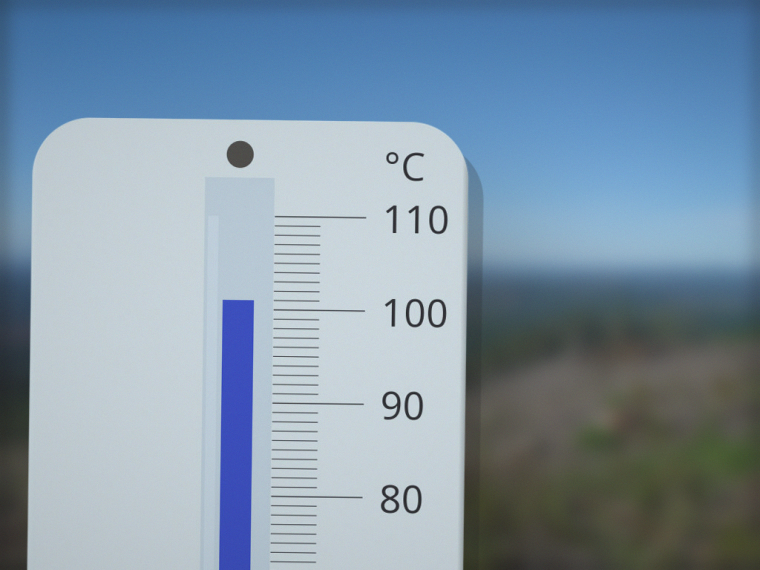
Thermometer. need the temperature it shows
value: 101 °C
